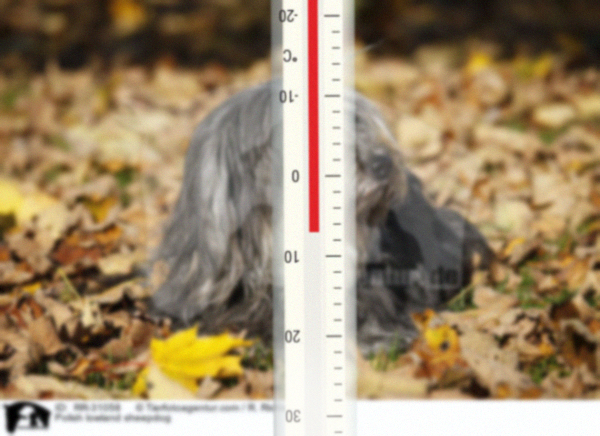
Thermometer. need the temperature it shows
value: 7 °C
